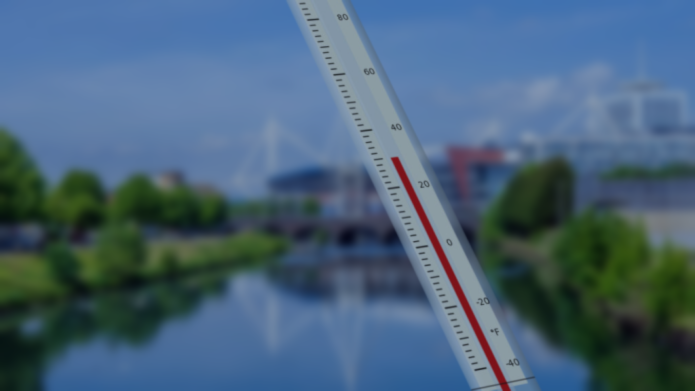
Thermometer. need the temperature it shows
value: 30 °F
